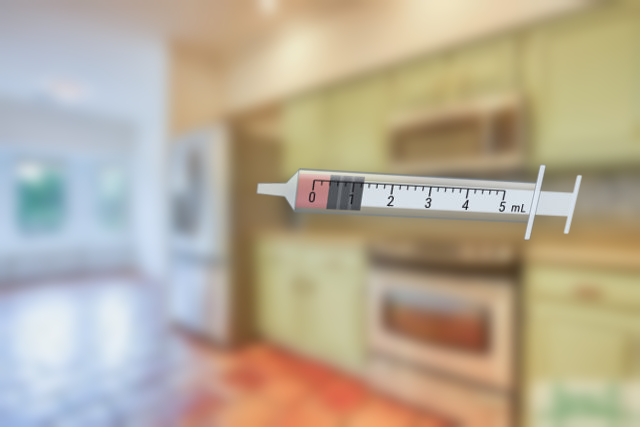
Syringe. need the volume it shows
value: 0.4 mL
